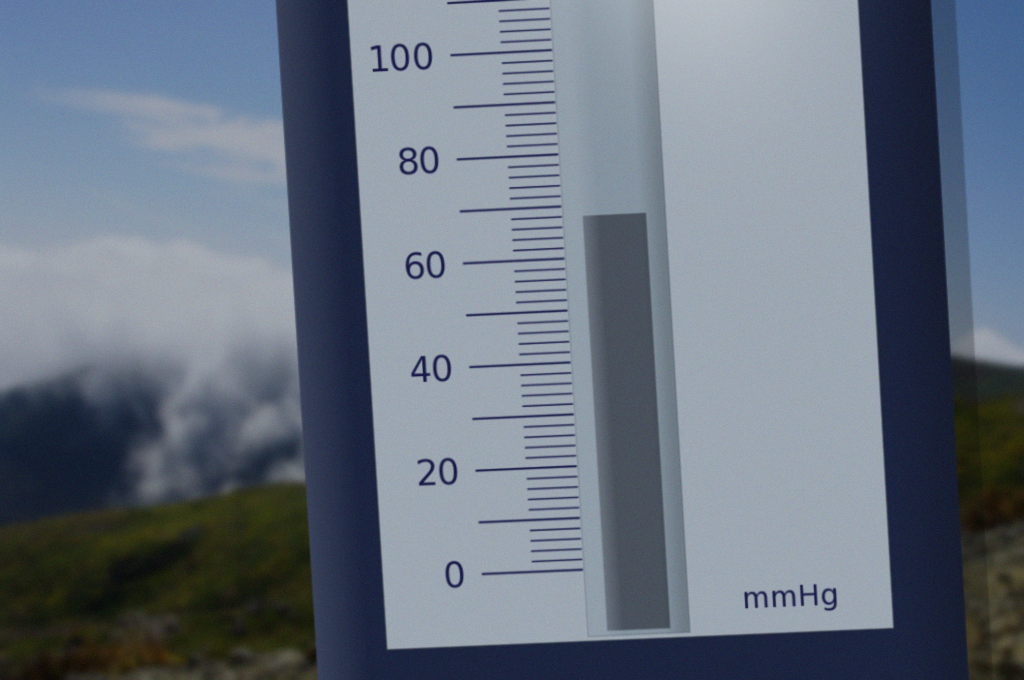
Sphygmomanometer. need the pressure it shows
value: 68 mmHg
